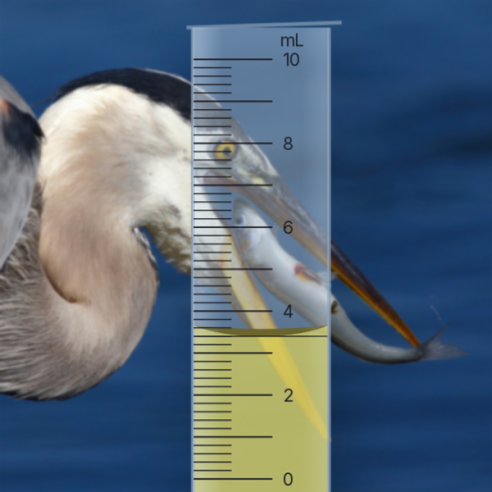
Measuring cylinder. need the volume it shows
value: 3.4 mL
